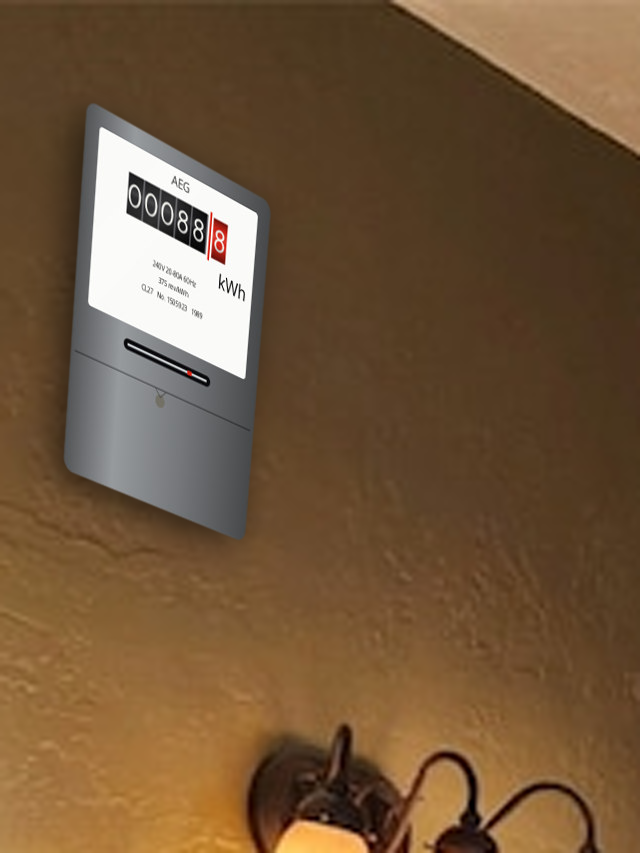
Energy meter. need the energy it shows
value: 88.8 kWh
